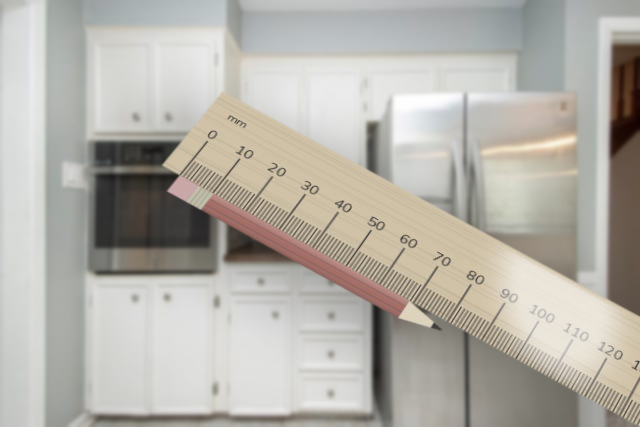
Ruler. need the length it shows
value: 80 mm
